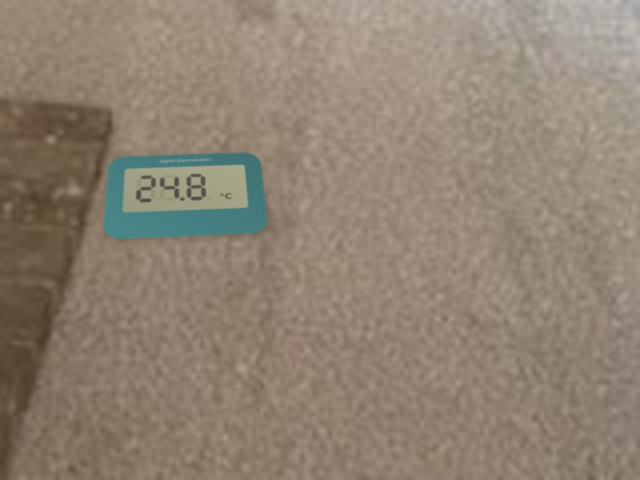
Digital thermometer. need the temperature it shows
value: 24.8 °C
